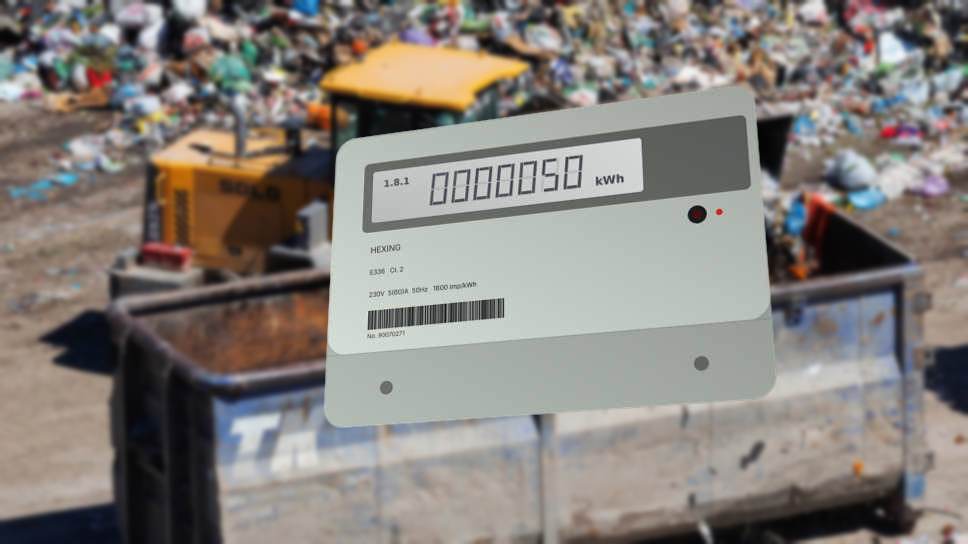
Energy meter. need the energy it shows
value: 50 kWh
